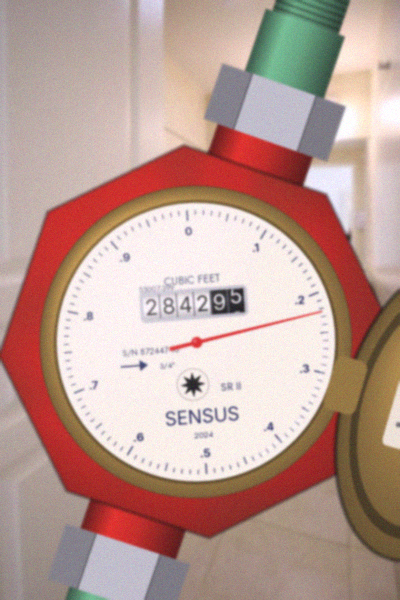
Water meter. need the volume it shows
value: 284295.22 ft³
